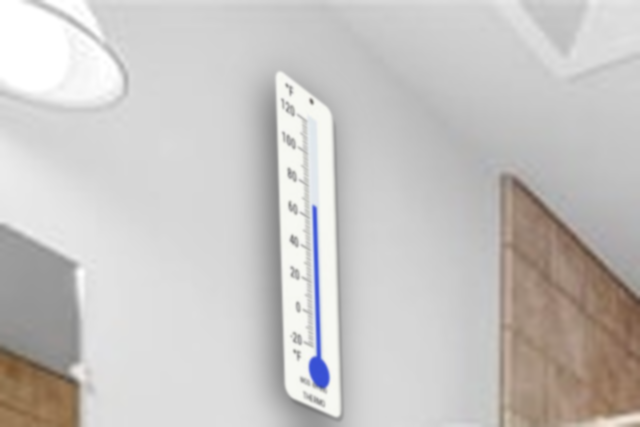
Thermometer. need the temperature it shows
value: 70 °F
